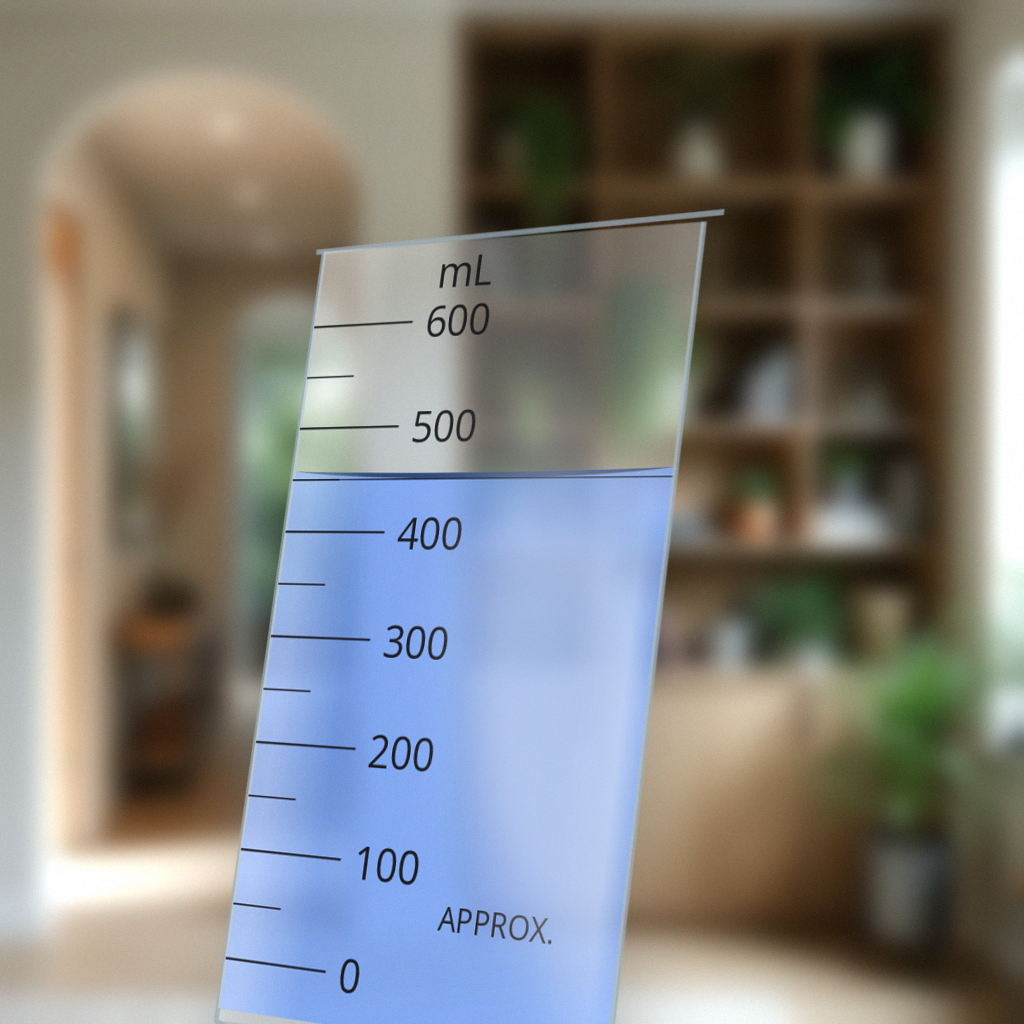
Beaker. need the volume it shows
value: 450 mL
